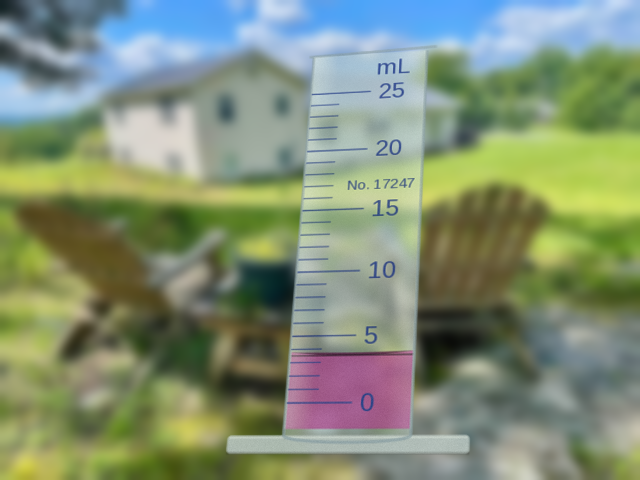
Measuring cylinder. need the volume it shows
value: 3.5 mL
